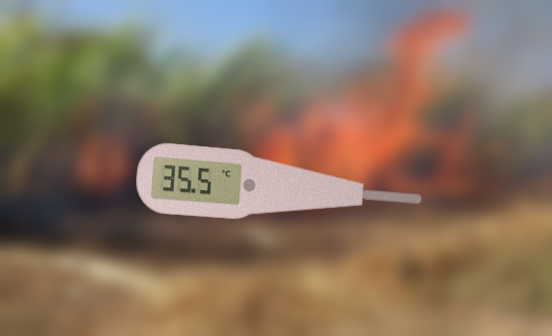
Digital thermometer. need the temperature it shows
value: 35.5 °C
